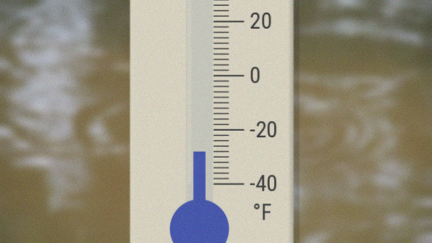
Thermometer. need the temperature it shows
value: -28 °F
